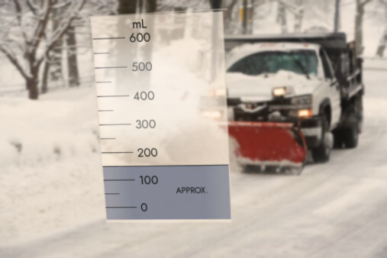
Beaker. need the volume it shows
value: 150 mL
